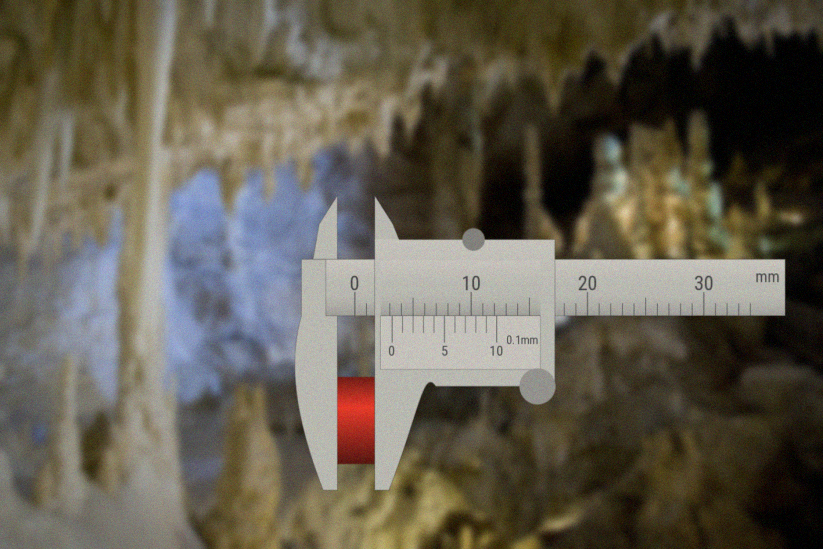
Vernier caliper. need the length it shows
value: 3.2 mm
